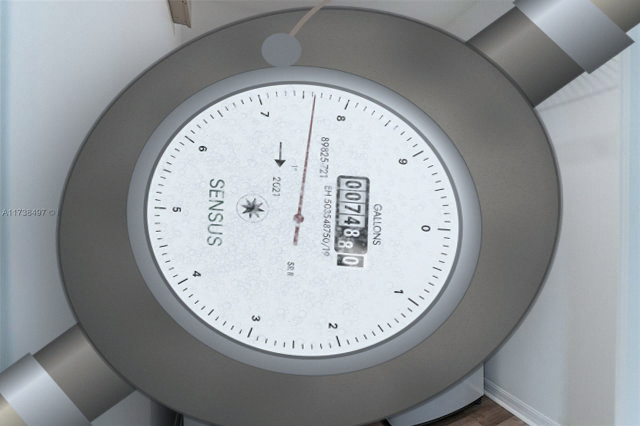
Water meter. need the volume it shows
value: 74877.6 gal
